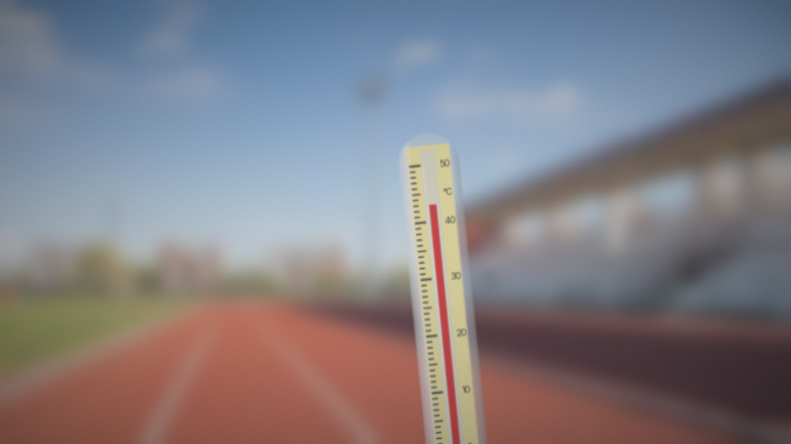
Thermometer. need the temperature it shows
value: 43 °C
